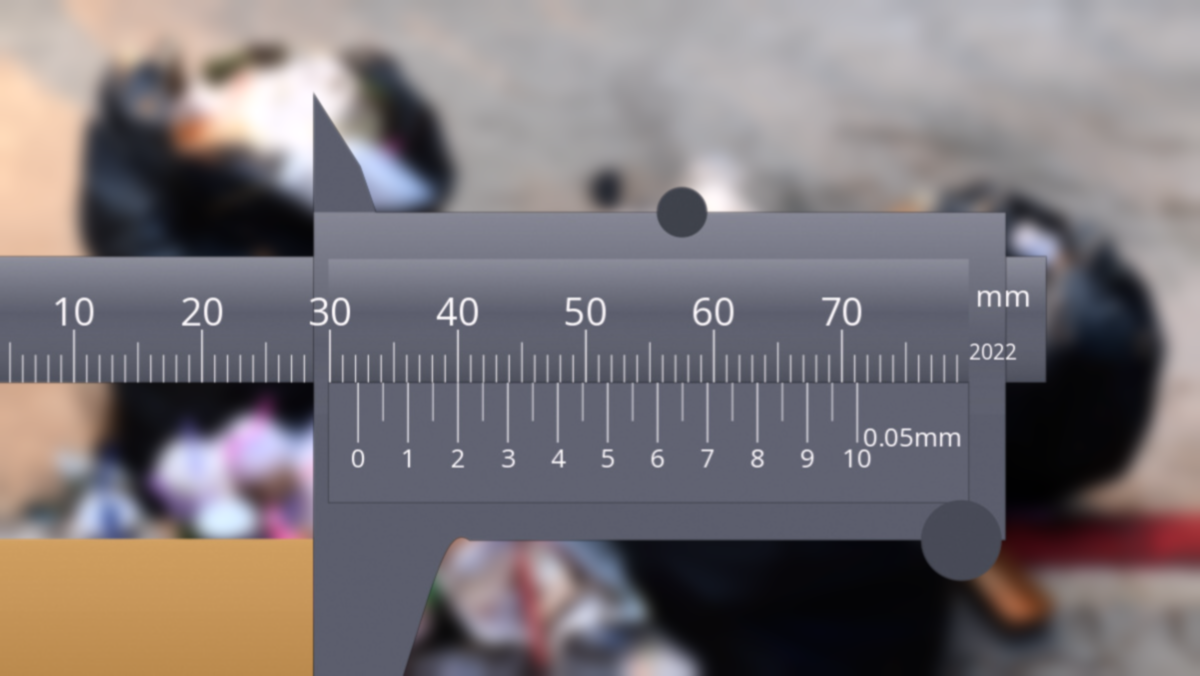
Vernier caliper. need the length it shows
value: 32.2 mm
